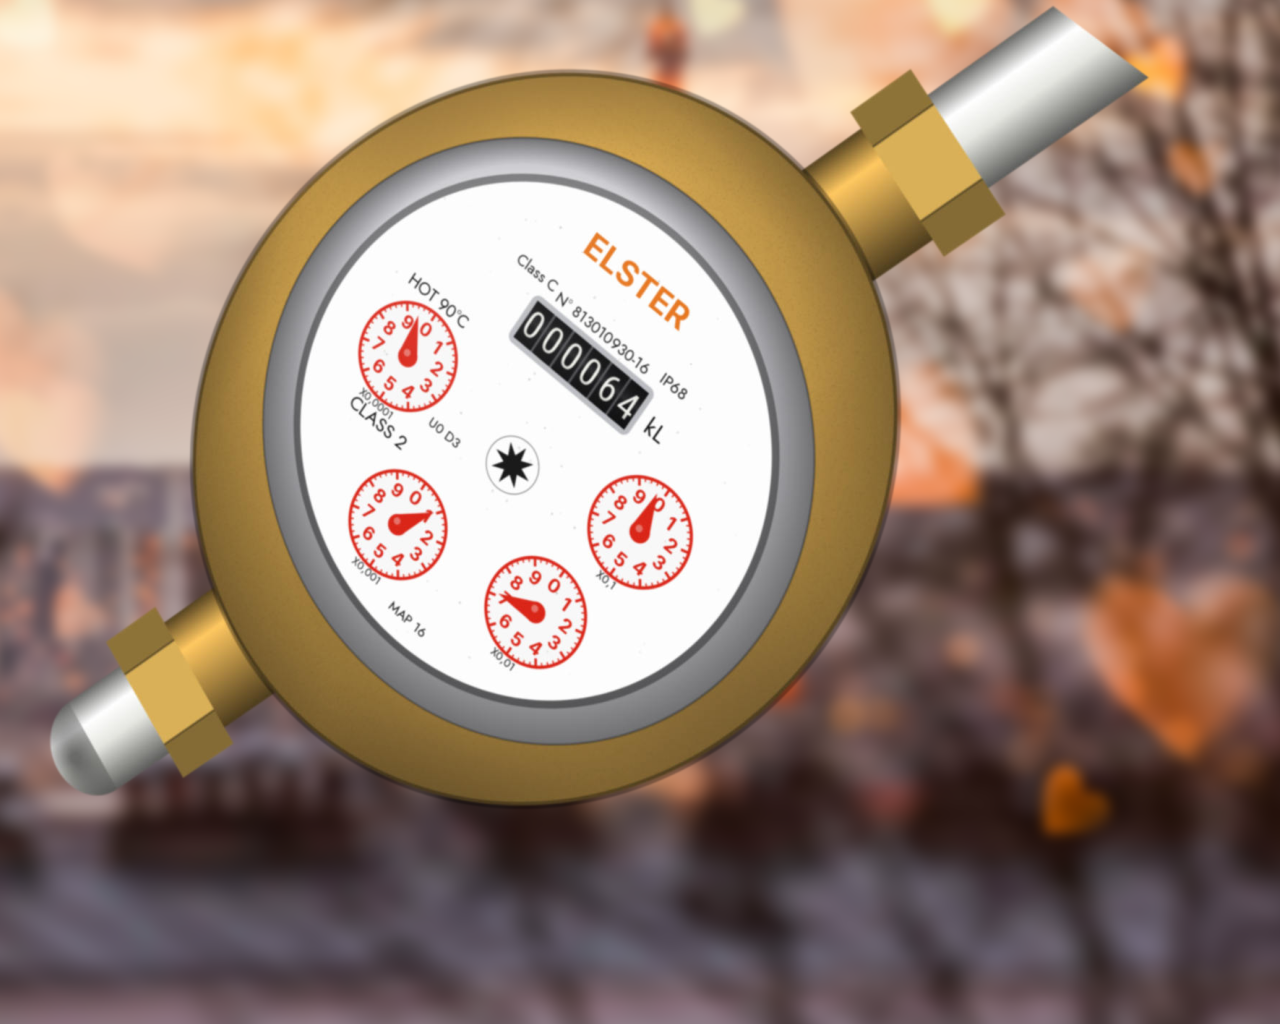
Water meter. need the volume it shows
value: 63.9709 kL
